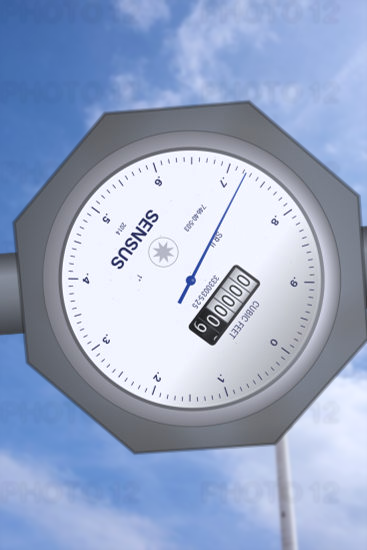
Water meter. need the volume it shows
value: 8.72 ft³
